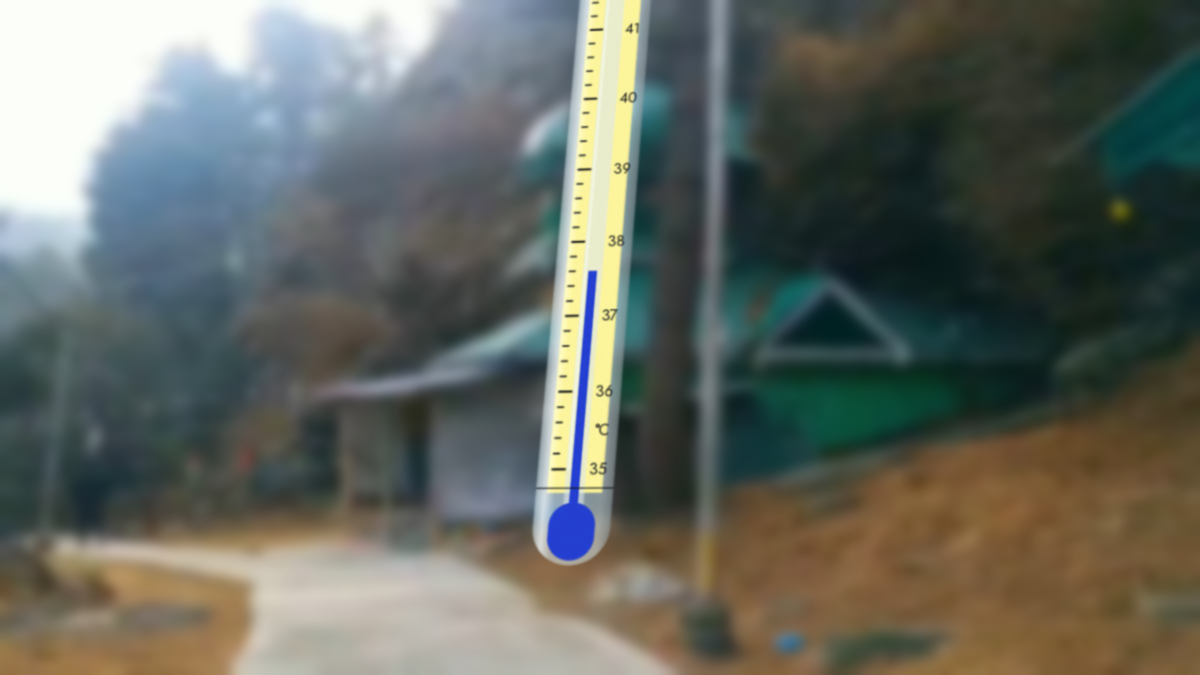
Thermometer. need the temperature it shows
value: 37.6 °C
